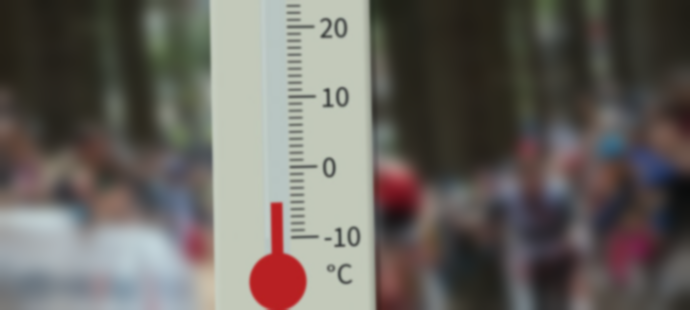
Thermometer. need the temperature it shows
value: -5 °C
